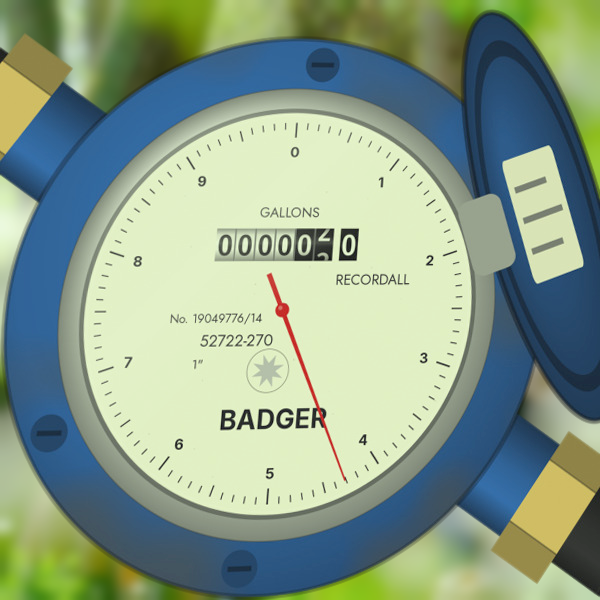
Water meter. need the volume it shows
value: 24.3 gal
